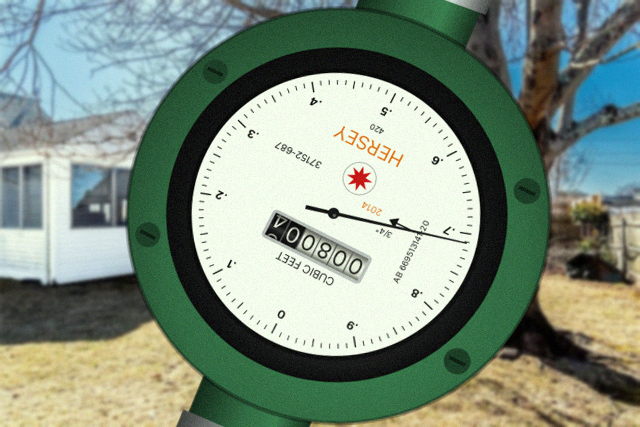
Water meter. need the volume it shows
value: 8003.71 ft³
